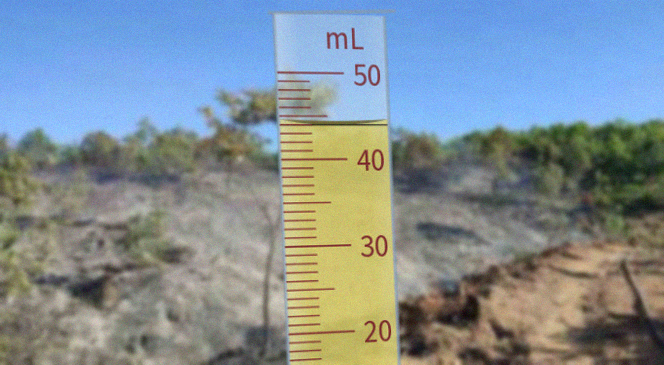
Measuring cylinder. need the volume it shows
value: 44 mL
